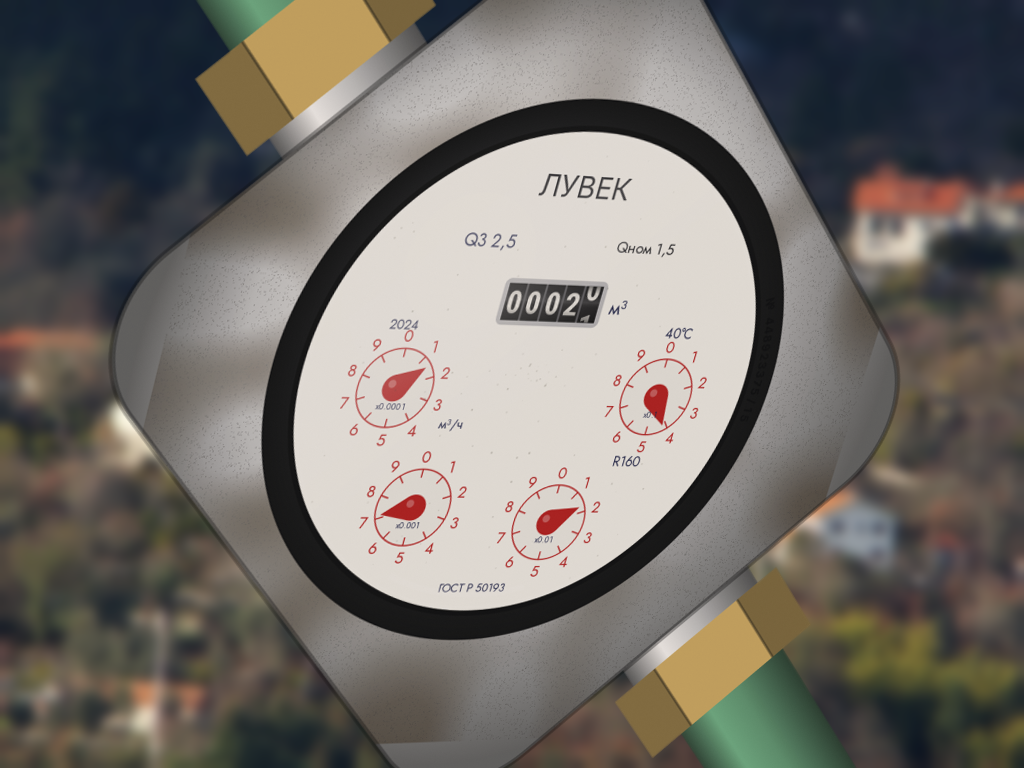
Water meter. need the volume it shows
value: 20.4171 m³
